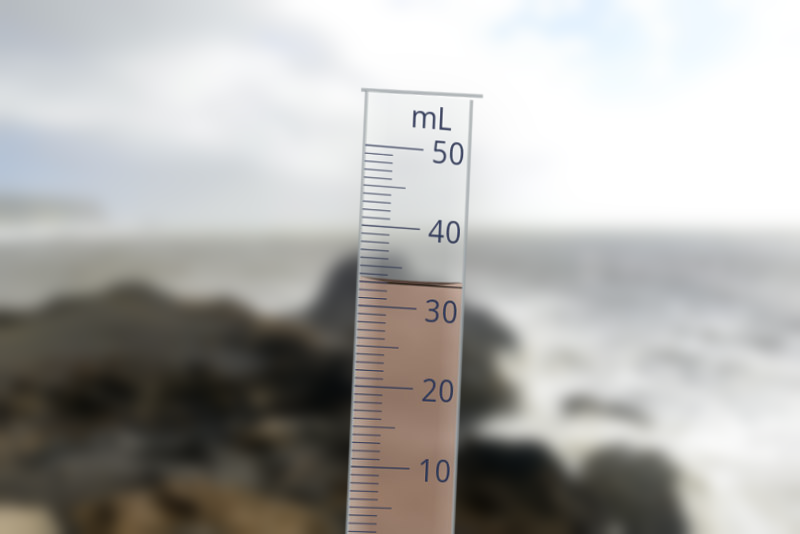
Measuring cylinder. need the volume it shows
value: 33 mL
